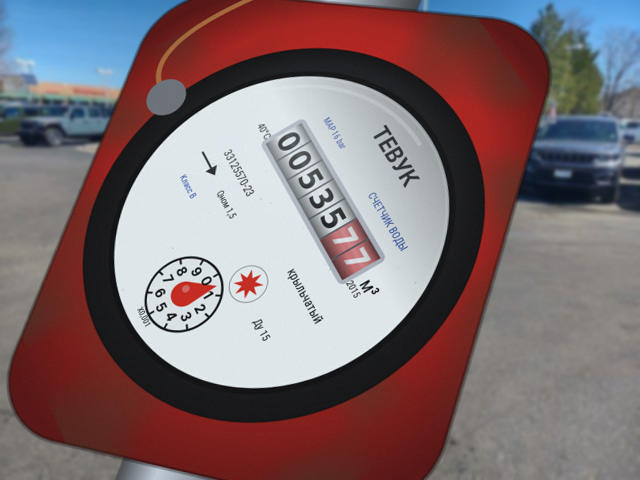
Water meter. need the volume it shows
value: 535.770 m³
